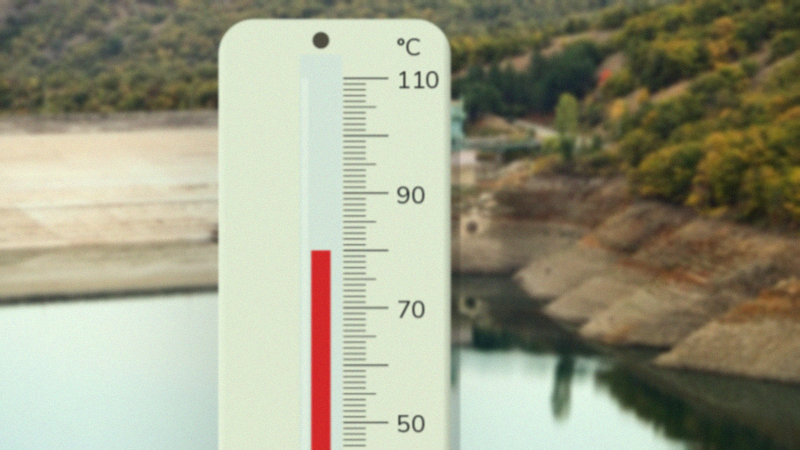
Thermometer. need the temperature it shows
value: 80 °C
